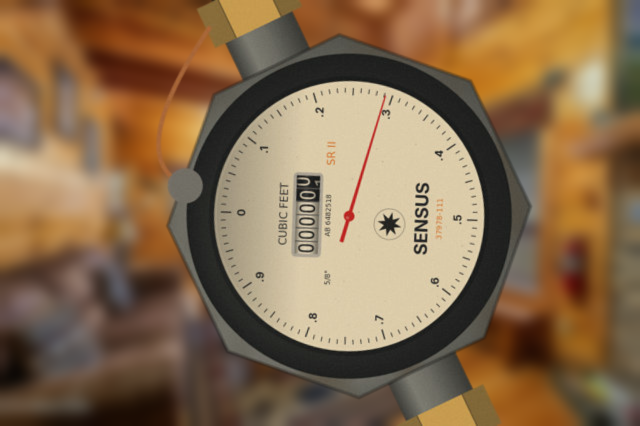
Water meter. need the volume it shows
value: 0.29 ft³
